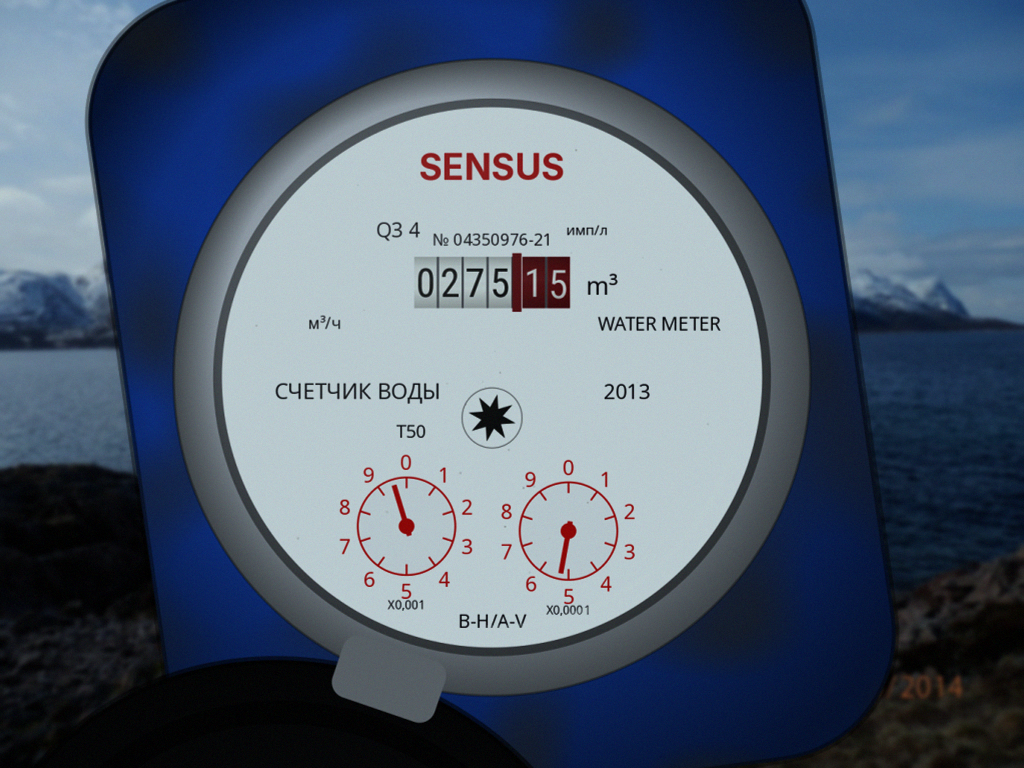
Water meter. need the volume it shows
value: 275.1495 m³
